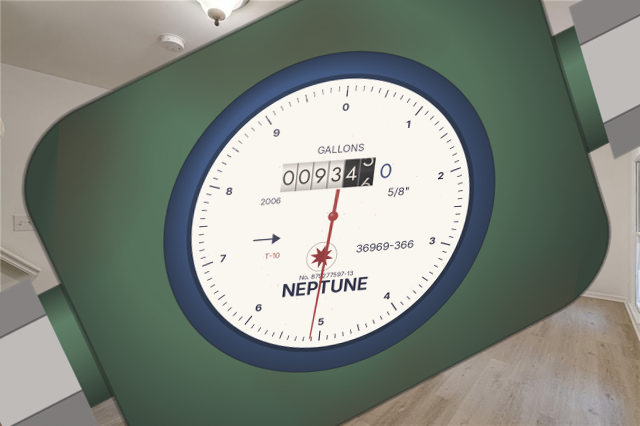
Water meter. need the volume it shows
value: 93455.1 gal
